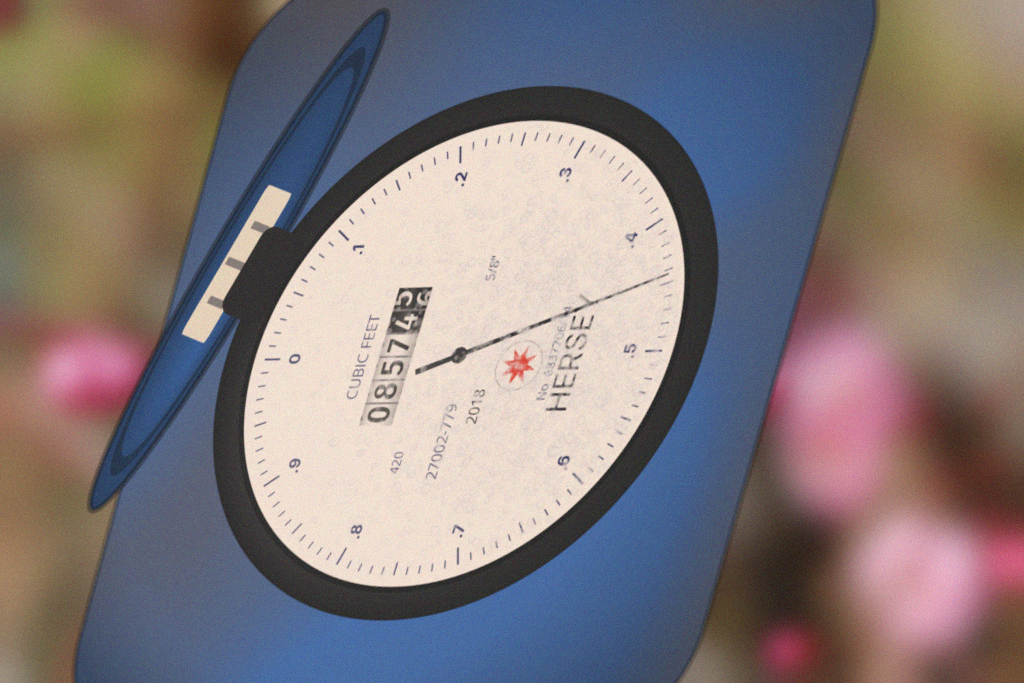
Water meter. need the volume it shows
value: 85745.44 ft³
